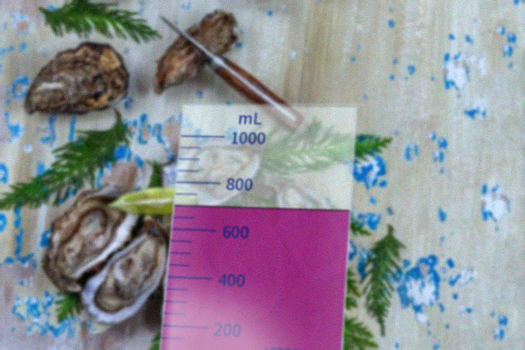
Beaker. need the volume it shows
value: 700 mL
